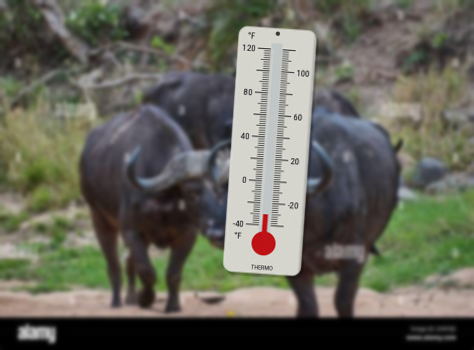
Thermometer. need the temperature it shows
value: -30 °F
